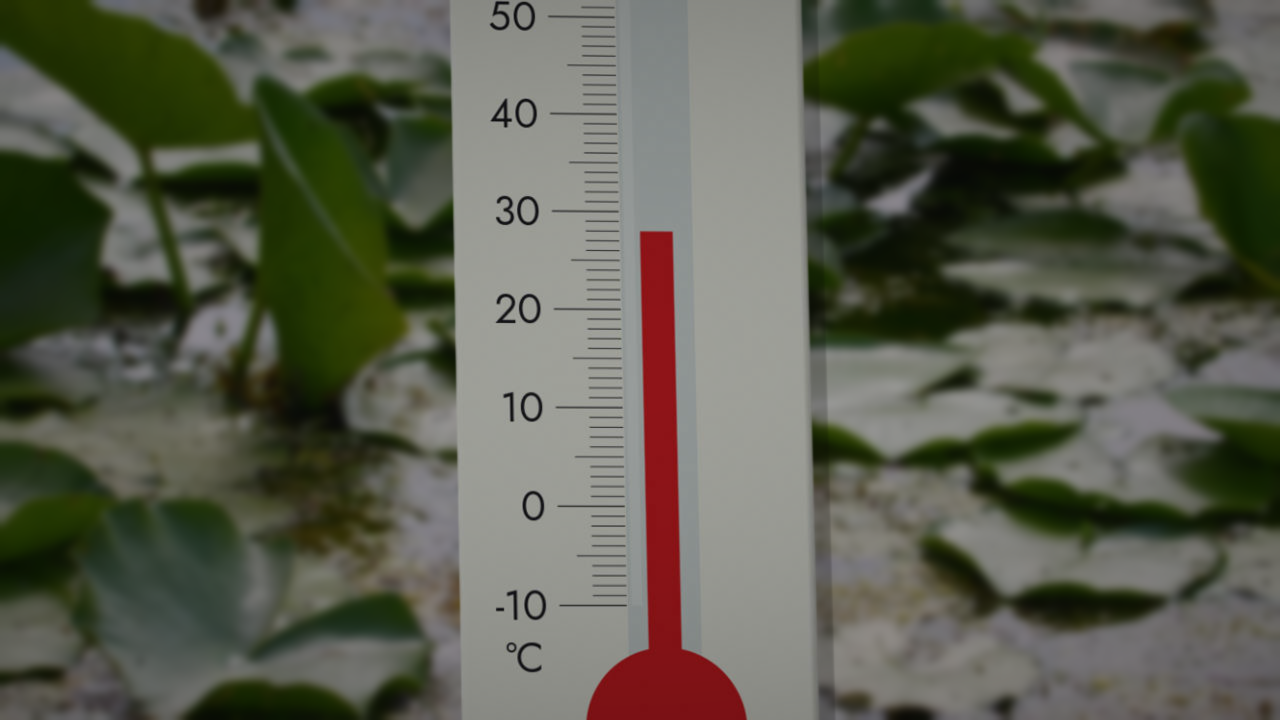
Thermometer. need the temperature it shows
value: 28 °C
